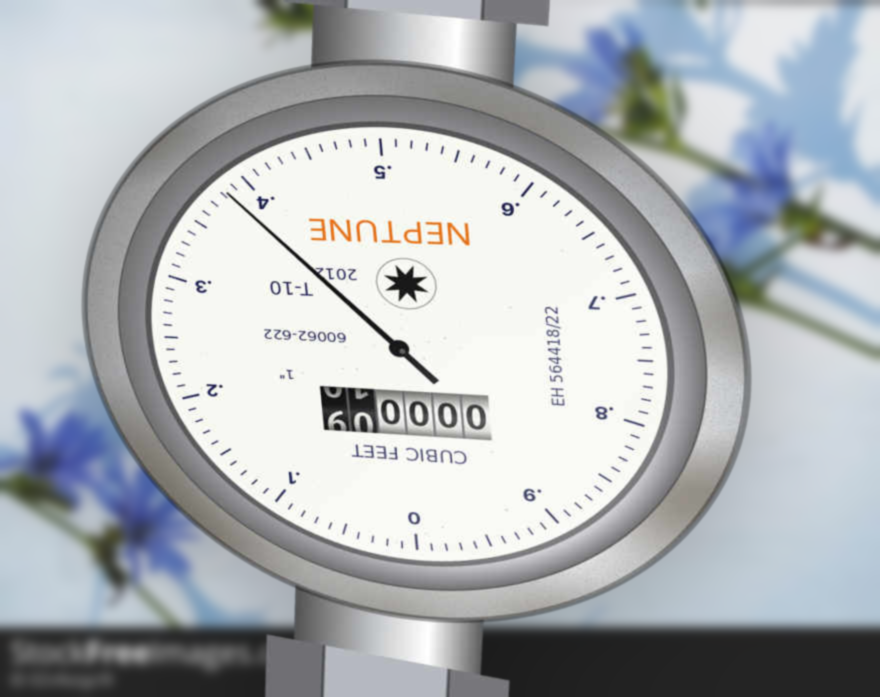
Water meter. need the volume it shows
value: 9.38 ft³
